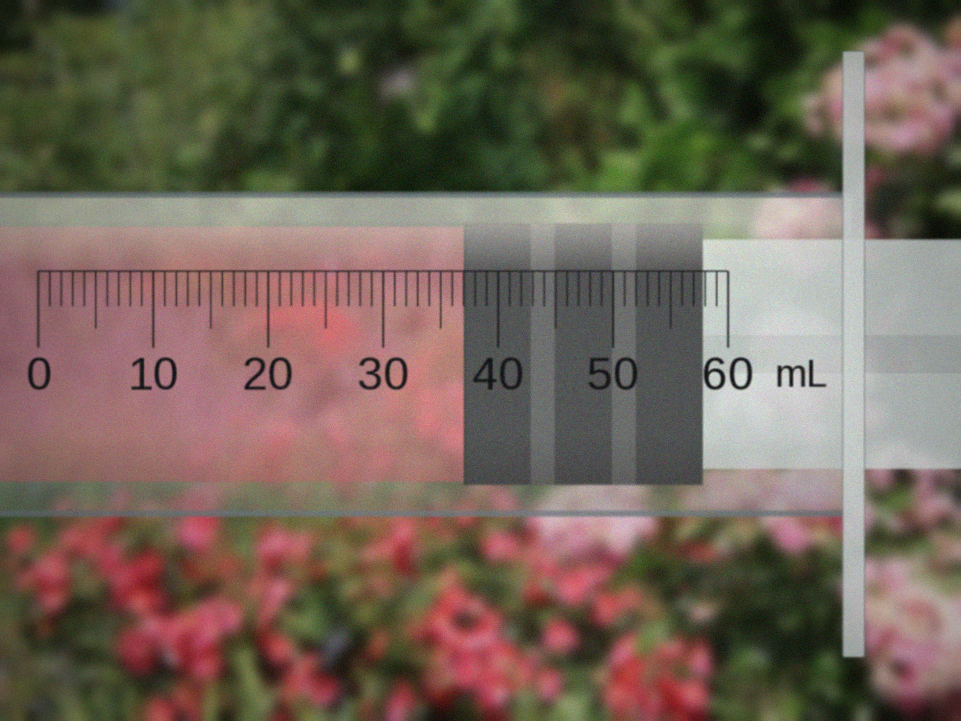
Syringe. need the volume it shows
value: 37 mL
